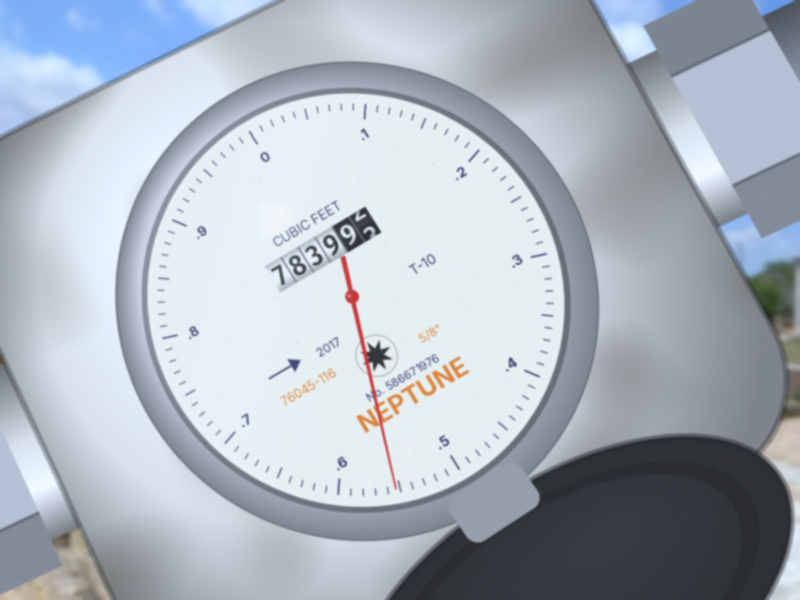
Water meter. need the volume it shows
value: 783992.55 ft³
